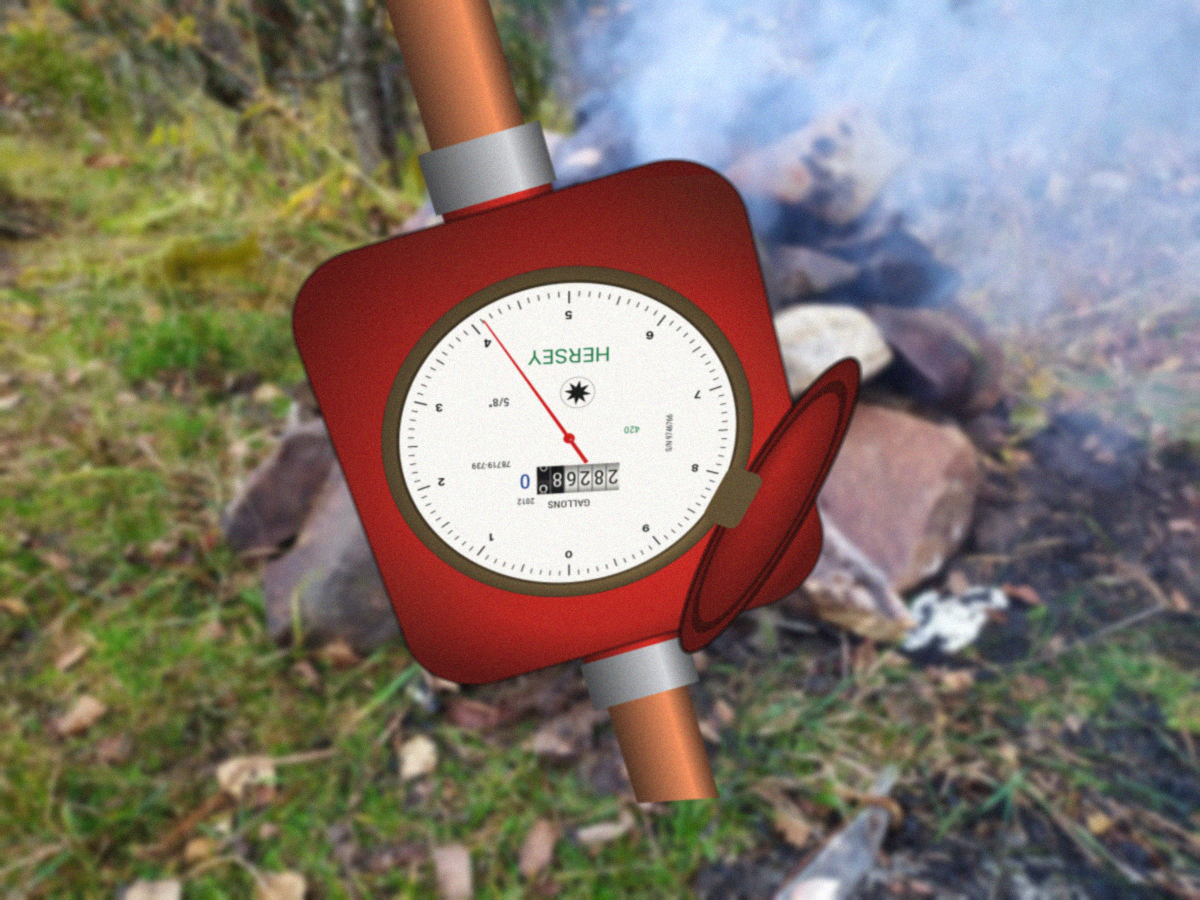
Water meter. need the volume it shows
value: 2826884.1 gal
